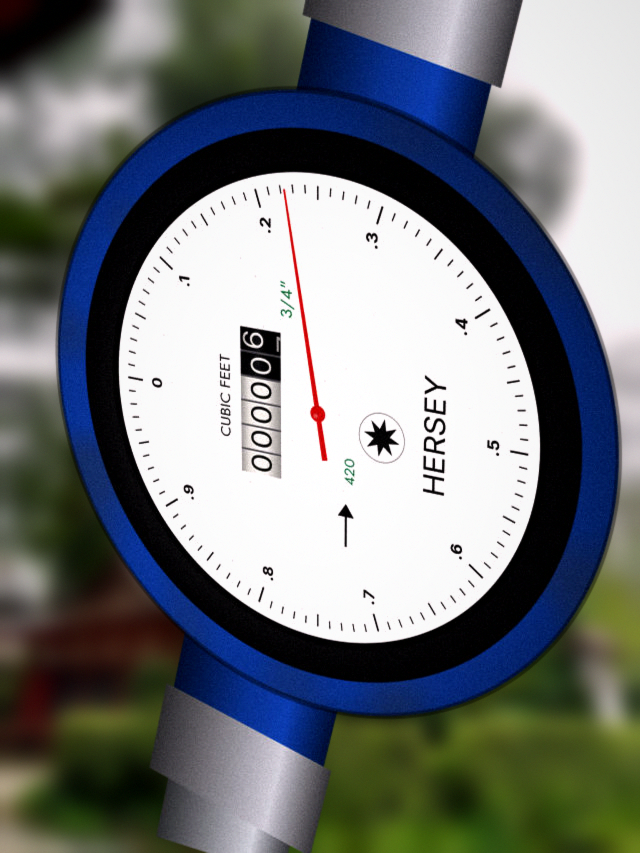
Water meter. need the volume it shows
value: 6.22 ft³
